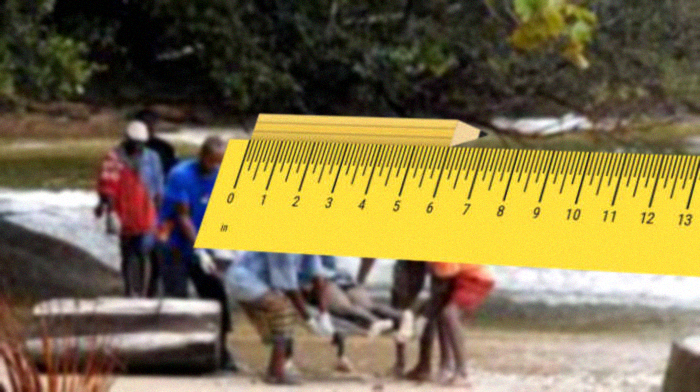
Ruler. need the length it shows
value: 7 in
